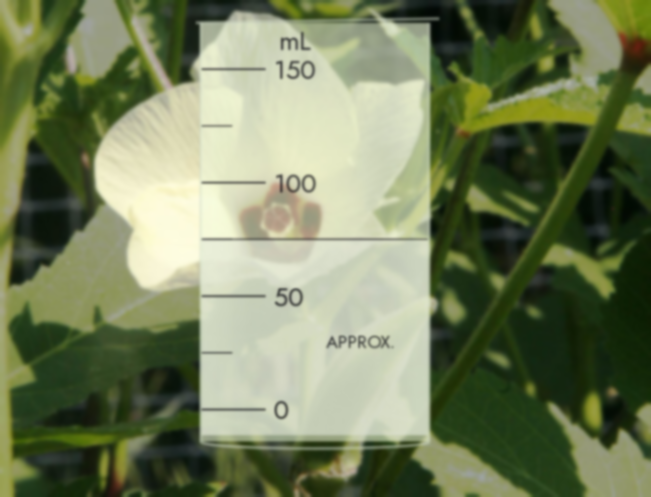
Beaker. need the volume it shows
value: 75 mL
